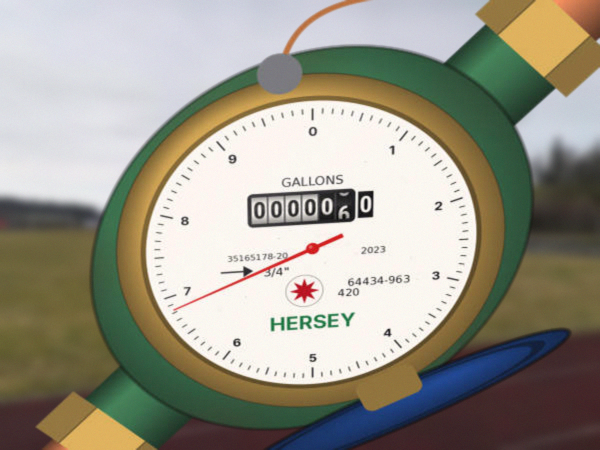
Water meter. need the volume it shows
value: 56.8 gal
